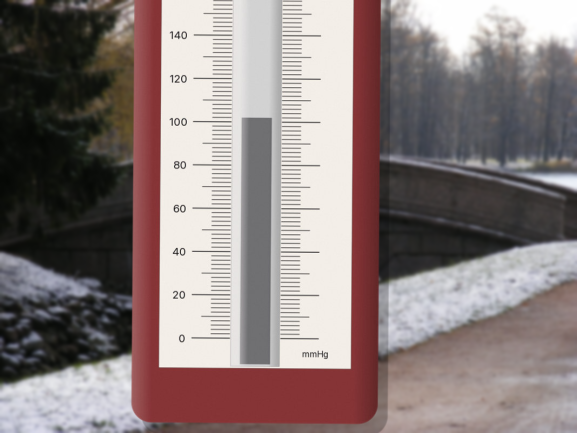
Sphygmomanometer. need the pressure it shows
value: 102 mmHg
